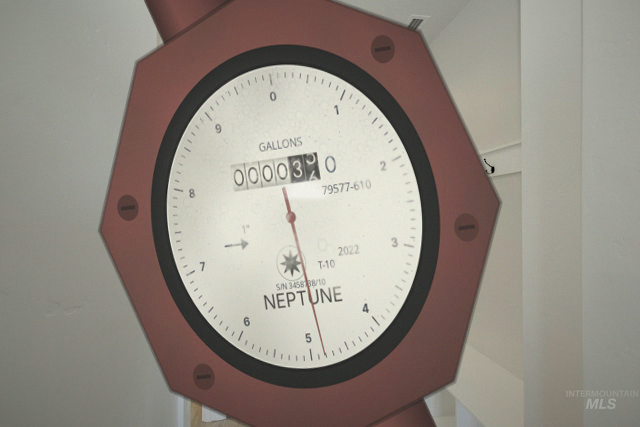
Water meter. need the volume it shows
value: 354.8 gal
